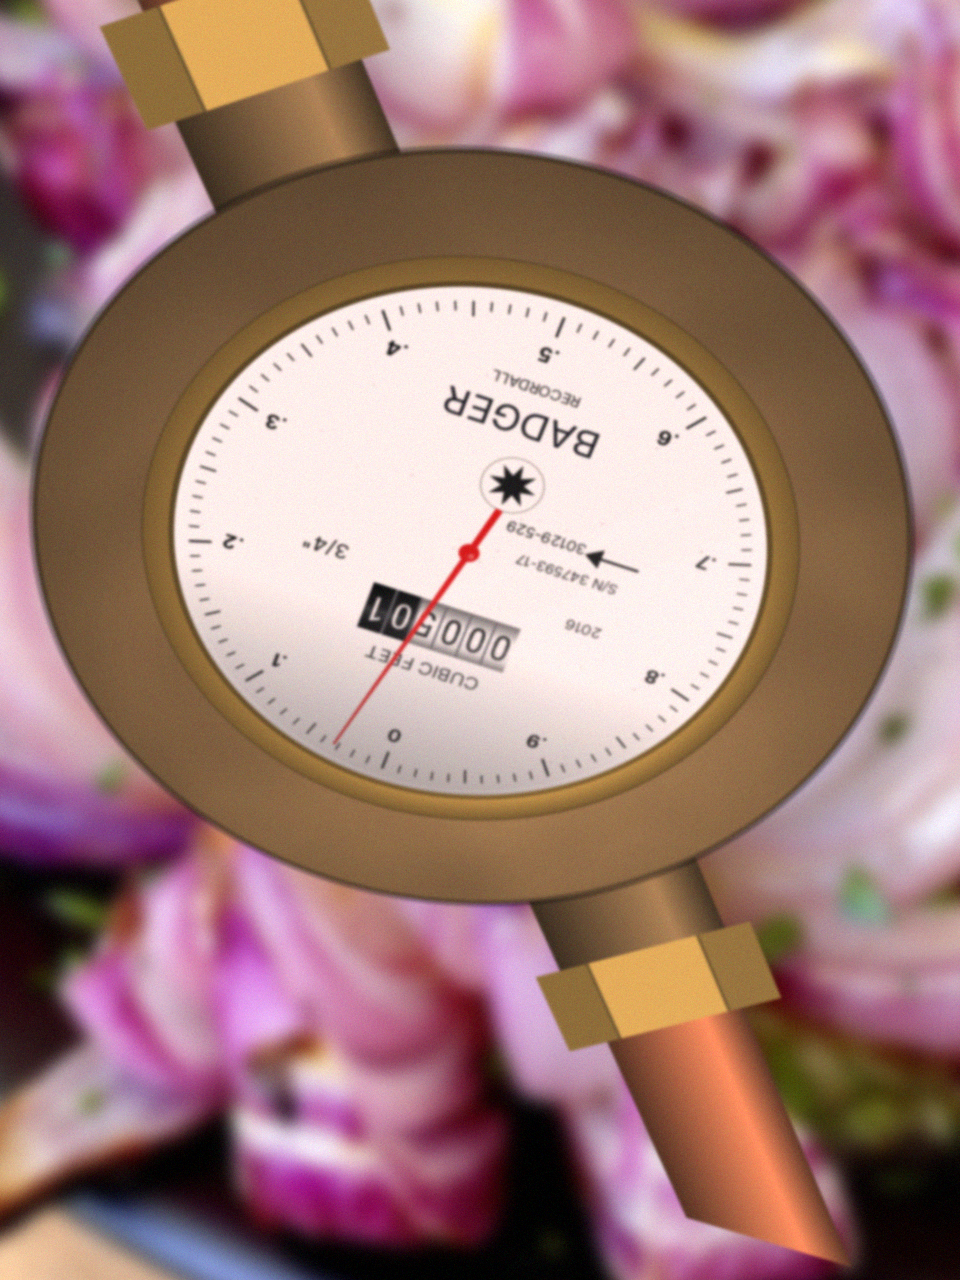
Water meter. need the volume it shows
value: 501.03 ft³
